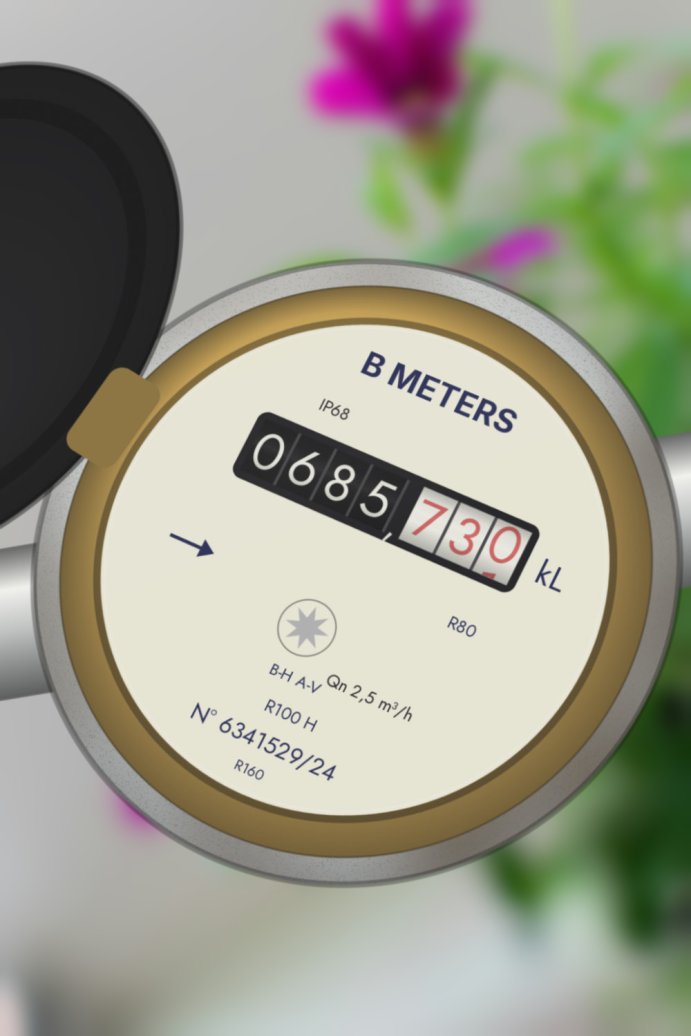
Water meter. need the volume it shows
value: 685.730 kL
